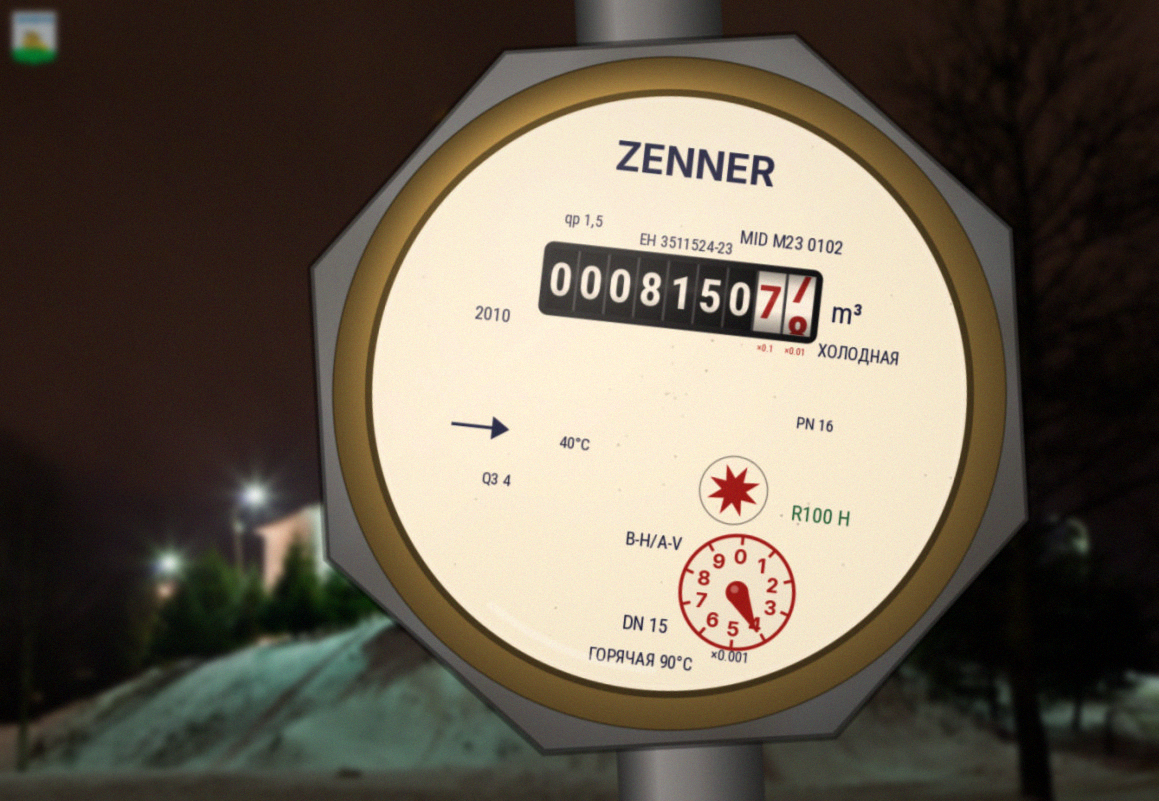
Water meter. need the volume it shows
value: 8150.774 m³
